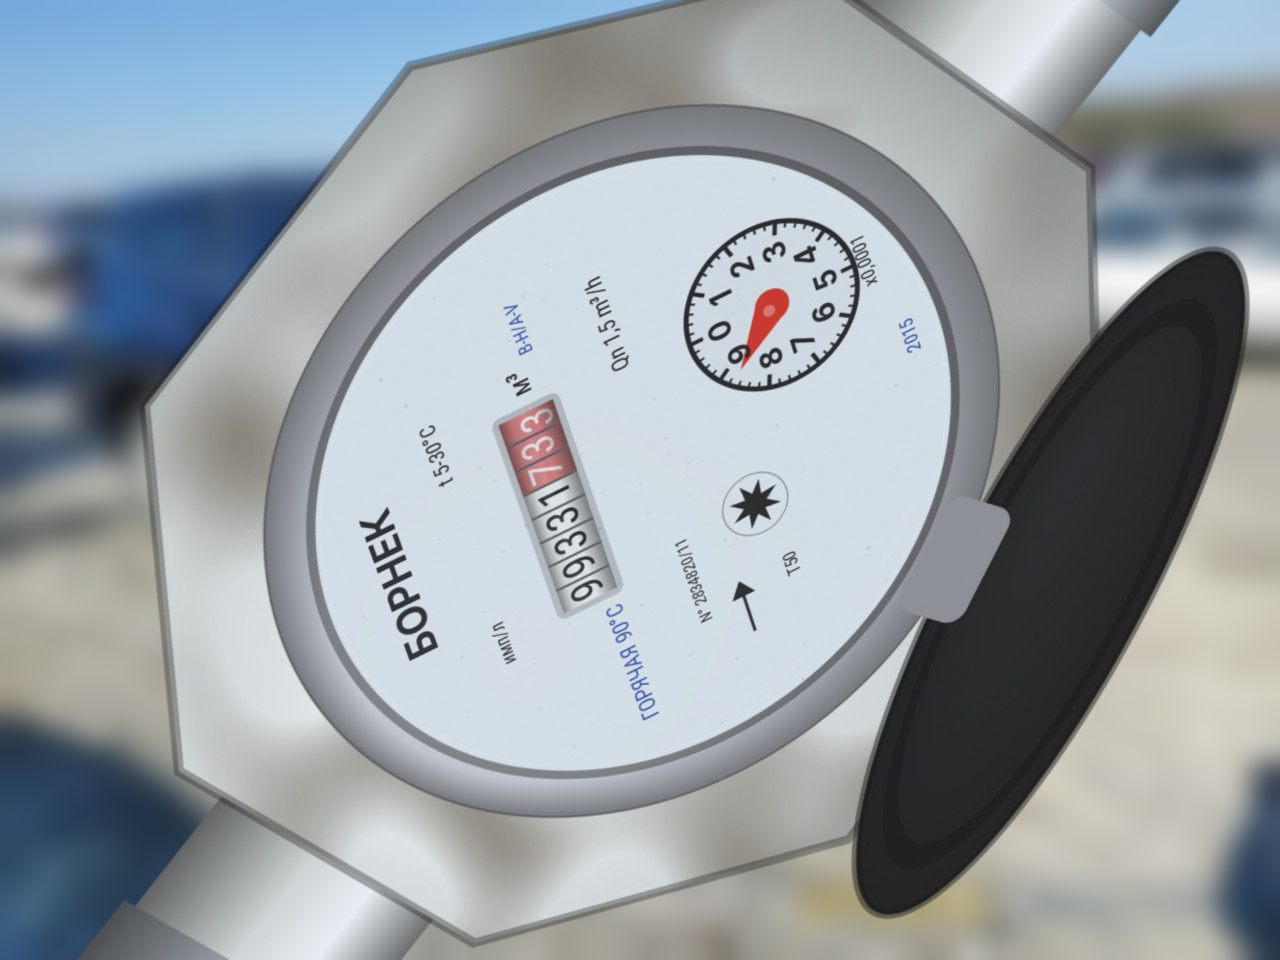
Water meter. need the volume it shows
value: 99331.7328 m³
